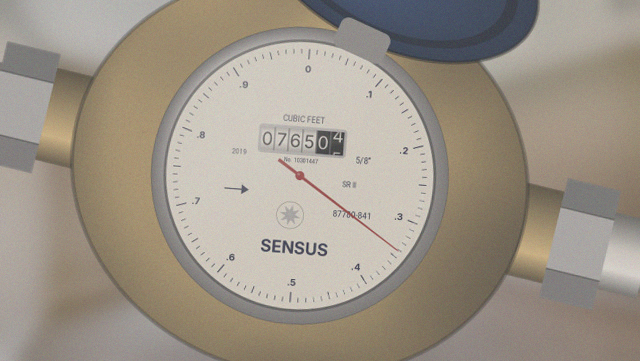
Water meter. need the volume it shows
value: 76504.34 ft³
